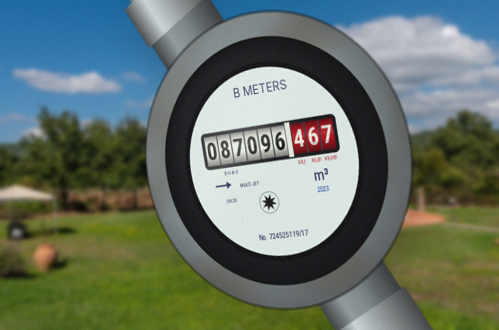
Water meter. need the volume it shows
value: 87096.467 m³
